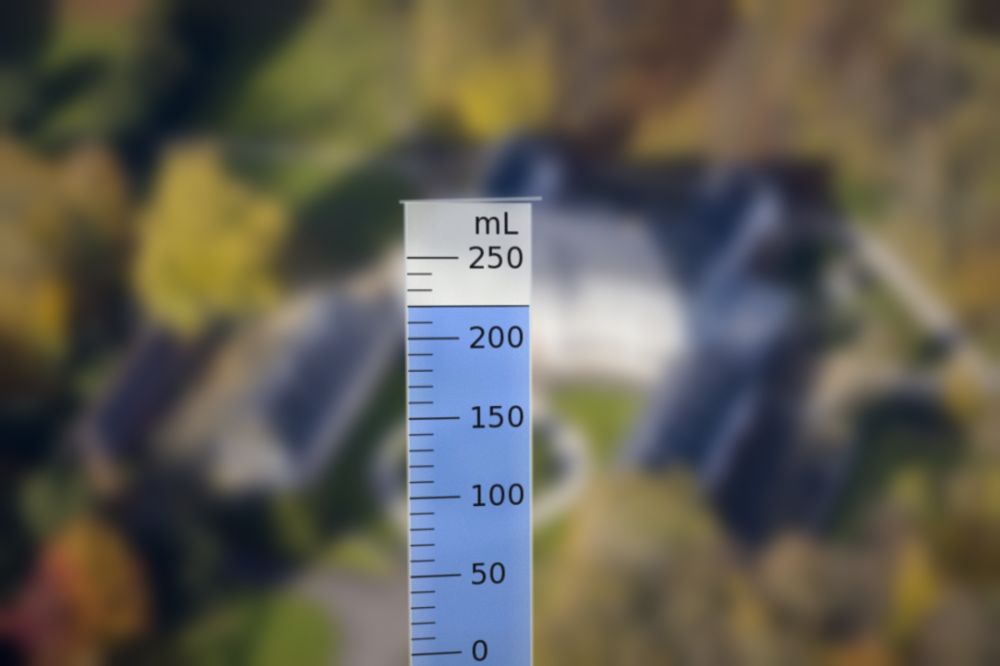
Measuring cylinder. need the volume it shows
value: 220 mL
